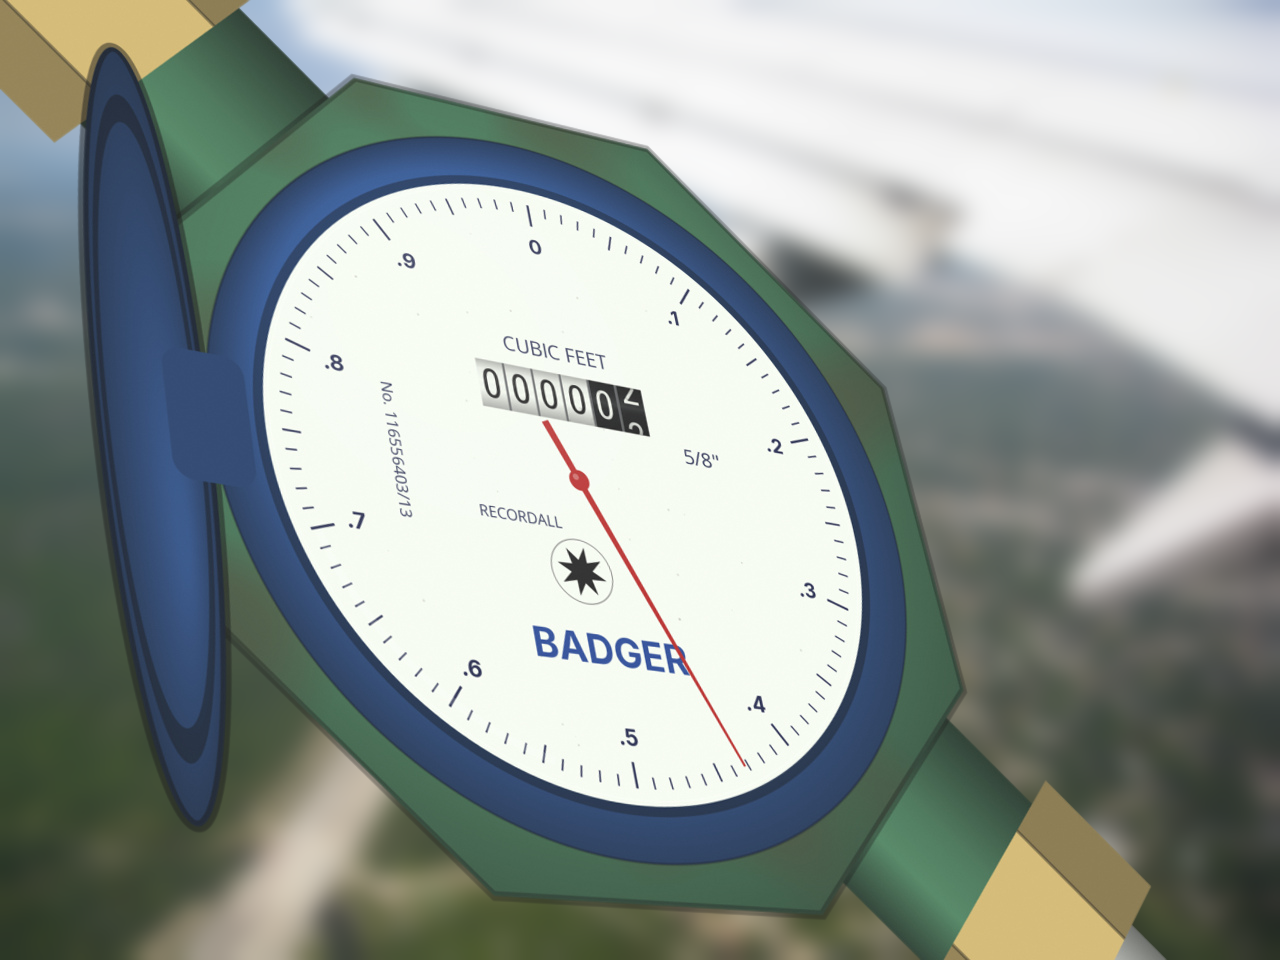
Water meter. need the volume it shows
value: 2.43 ft³
